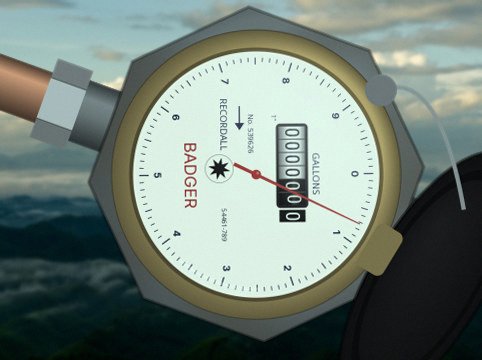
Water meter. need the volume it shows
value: 0.7 gal
